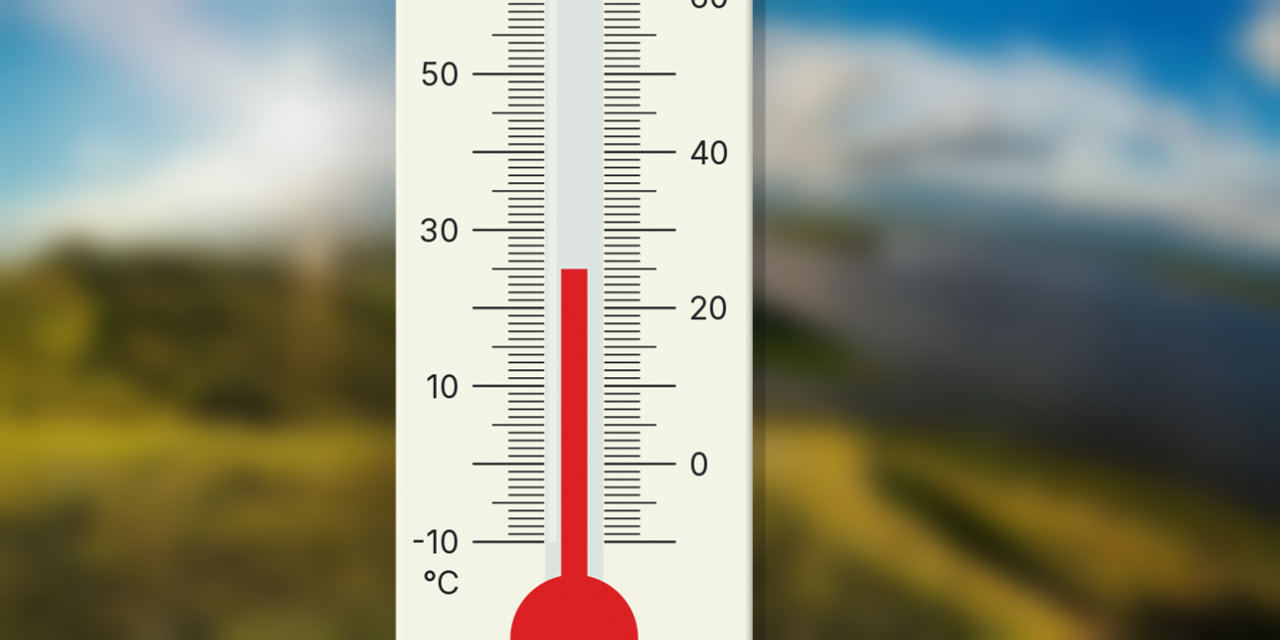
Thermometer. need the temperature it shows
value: 25 °C
